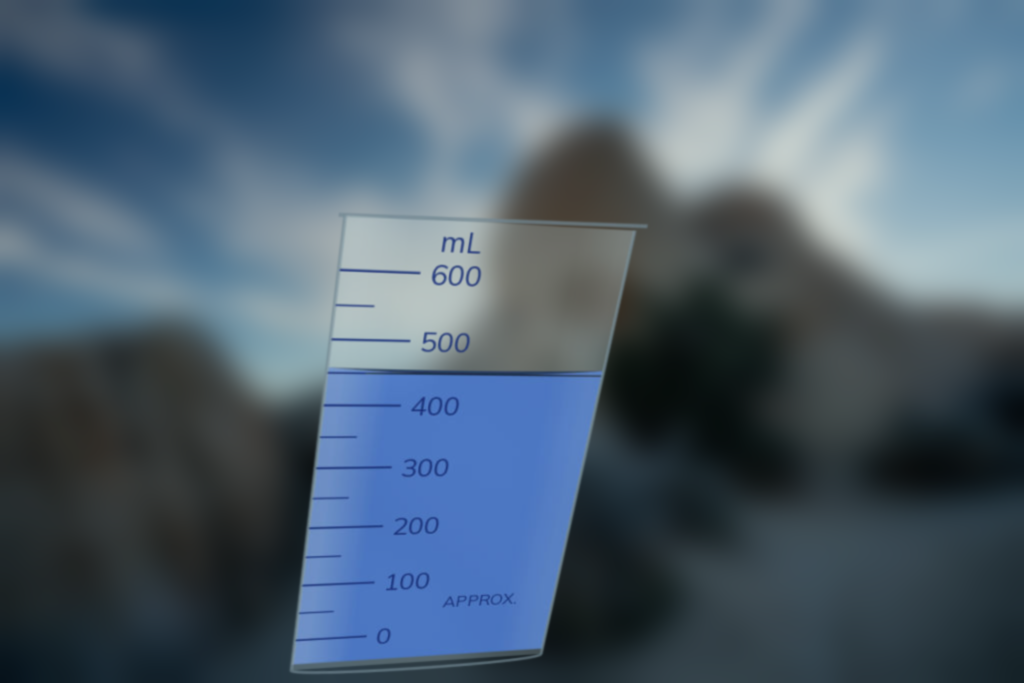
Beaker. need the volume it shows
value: 450 mL
